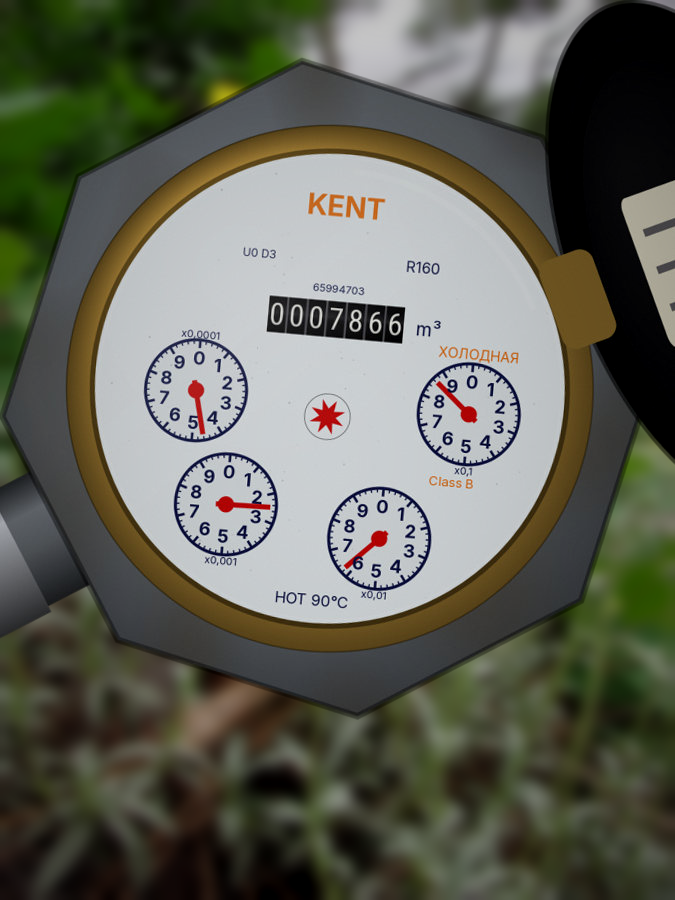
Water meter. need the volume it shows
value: 7866.8624 m³
